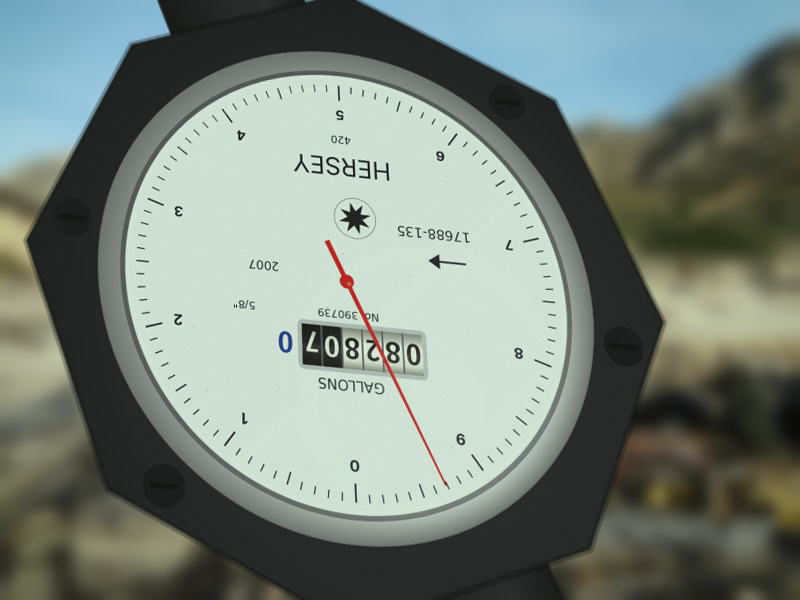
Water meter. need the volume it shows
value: 828069.3 gal
